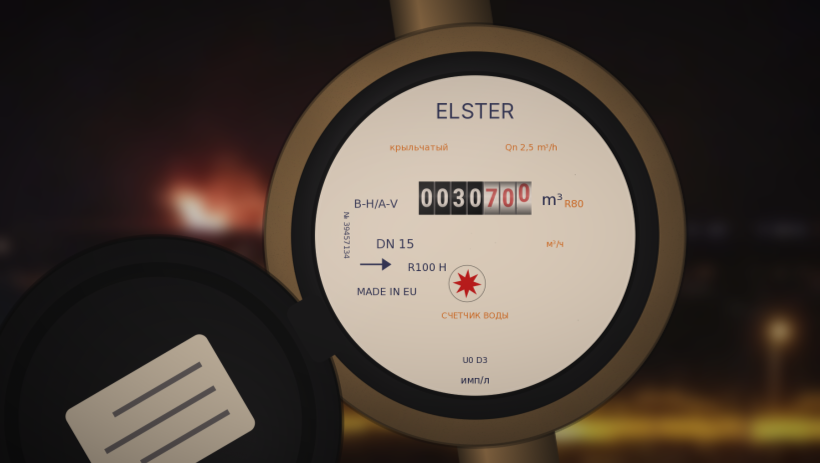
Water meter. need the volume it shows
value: 30.700 m³
